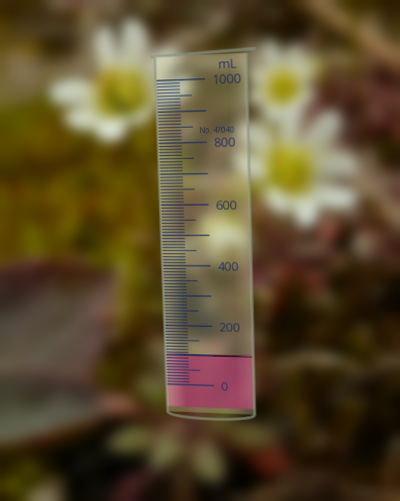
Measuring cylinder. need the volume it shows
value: 100 mL
